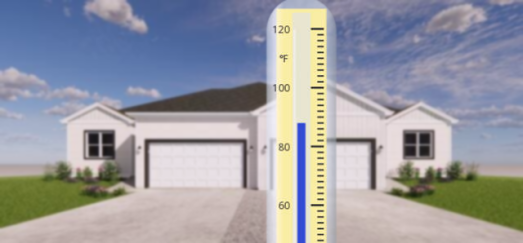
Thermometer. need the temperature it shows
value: 88 °F
